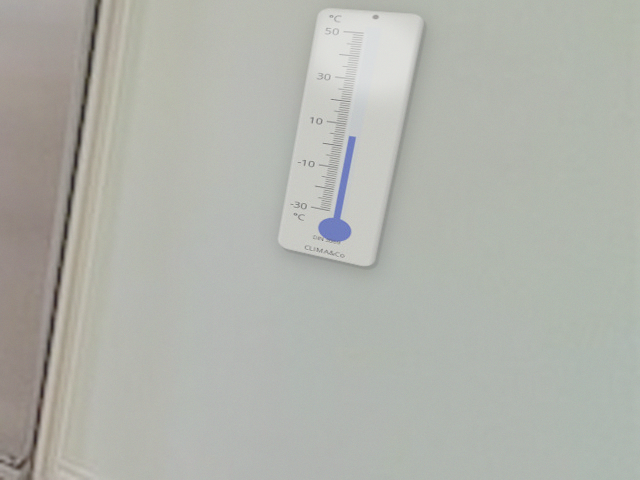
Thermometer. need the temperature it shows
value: 5 °C
